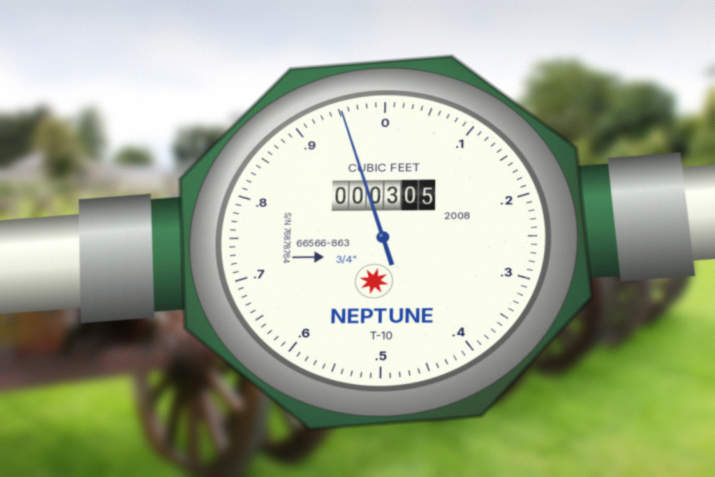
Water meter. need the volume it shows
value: 304.95 ft³
